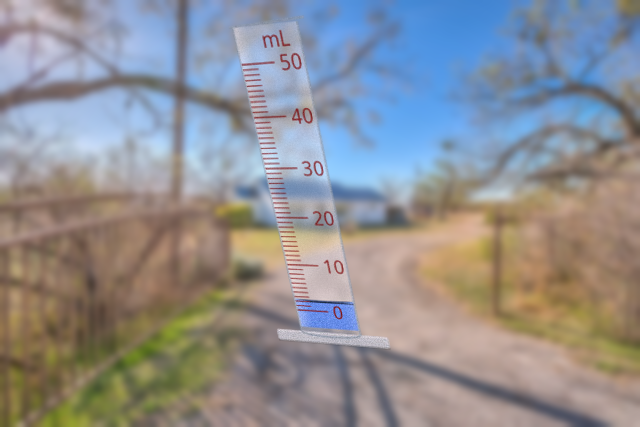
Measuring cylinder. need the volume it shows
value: 2 mL
